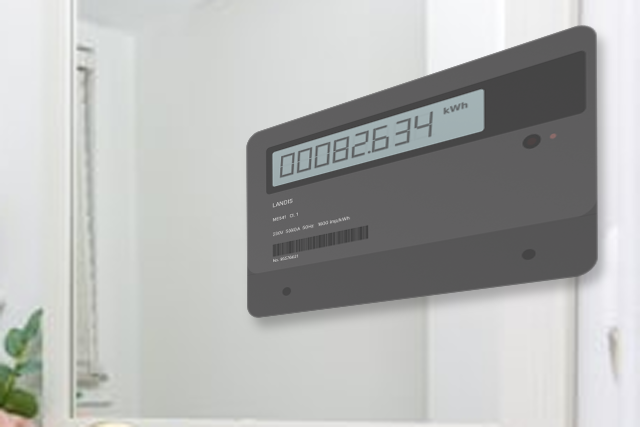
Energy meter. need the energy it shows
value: 82.634 kWh
